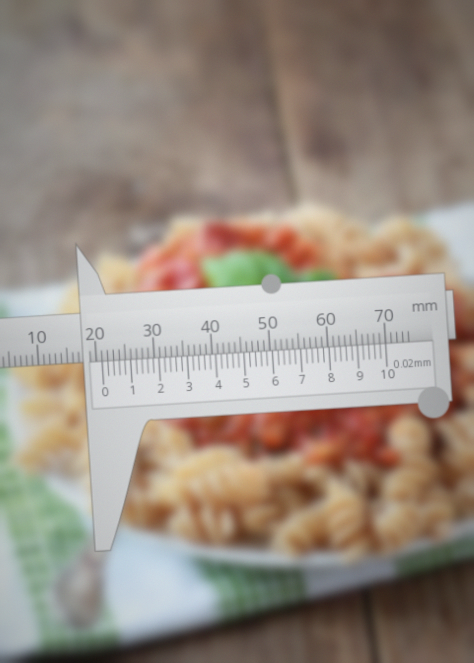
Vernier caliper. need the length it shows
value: 21.0 mm
